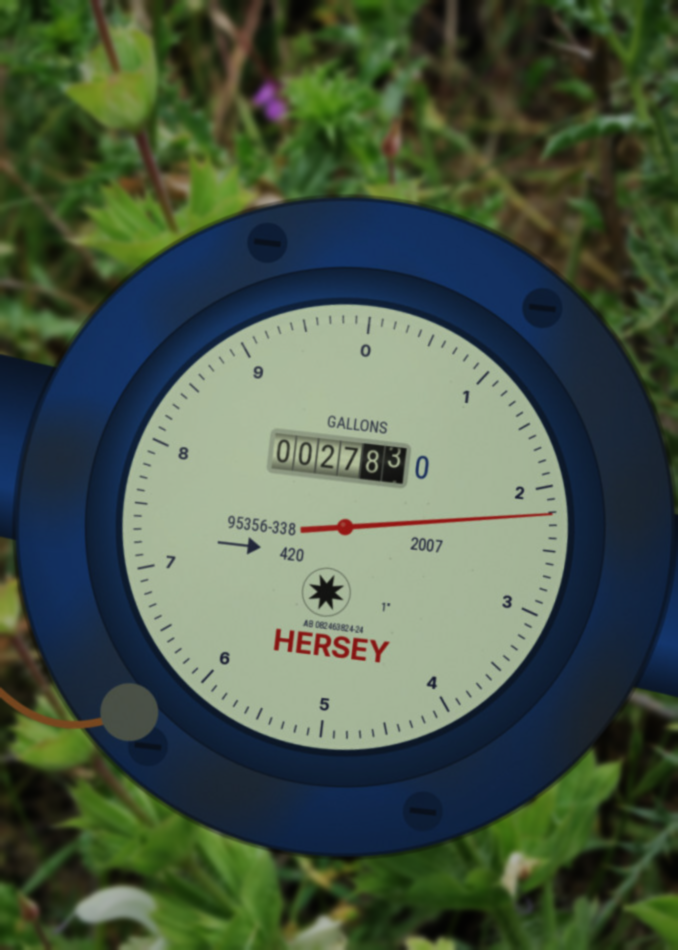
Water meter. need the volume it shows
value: 27832.2 gal
